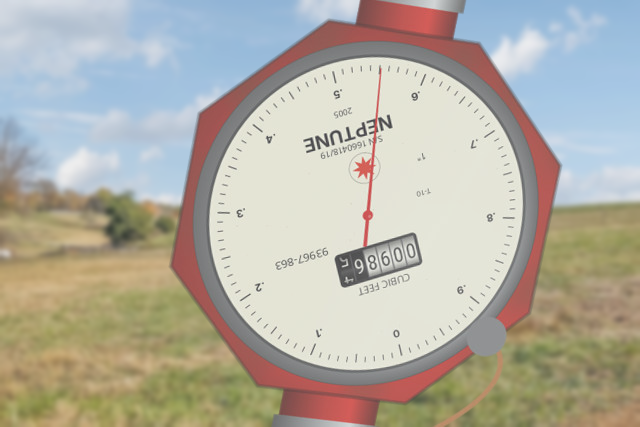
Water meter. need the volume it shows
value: 9864.55 ft³
